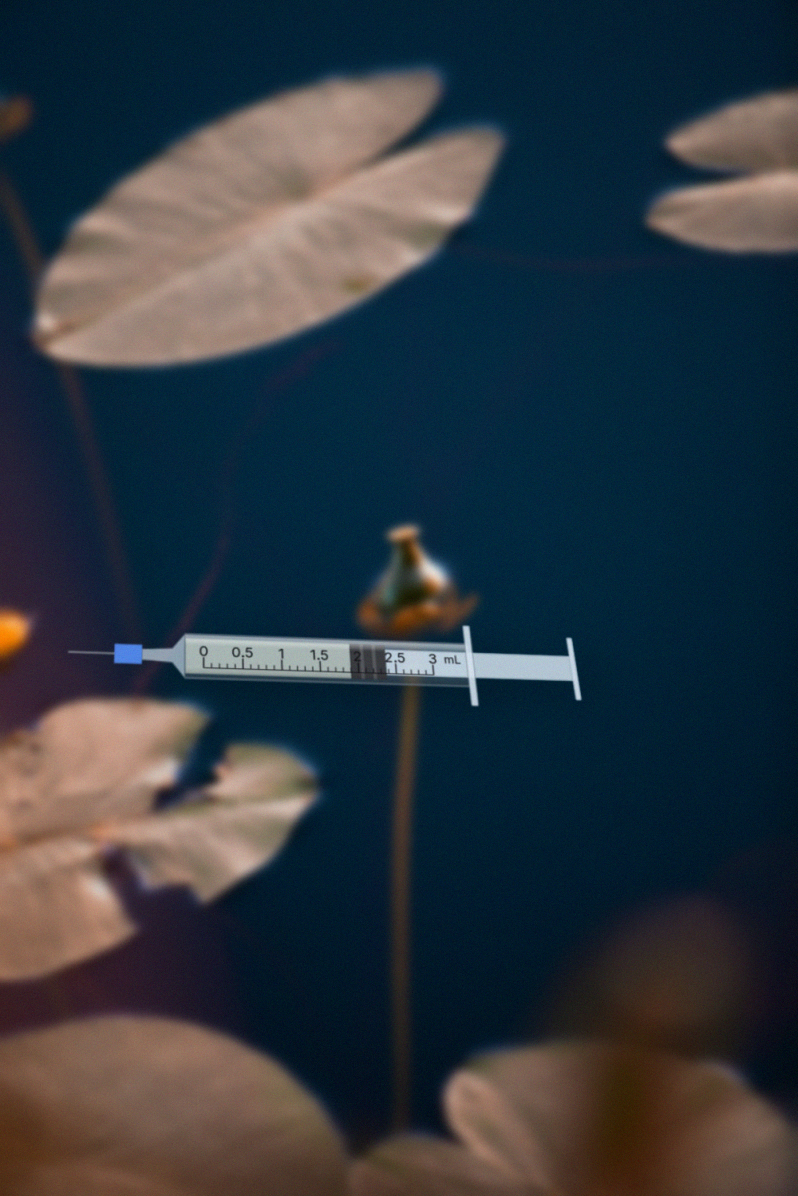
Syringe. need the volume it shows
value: 1.9 mL
